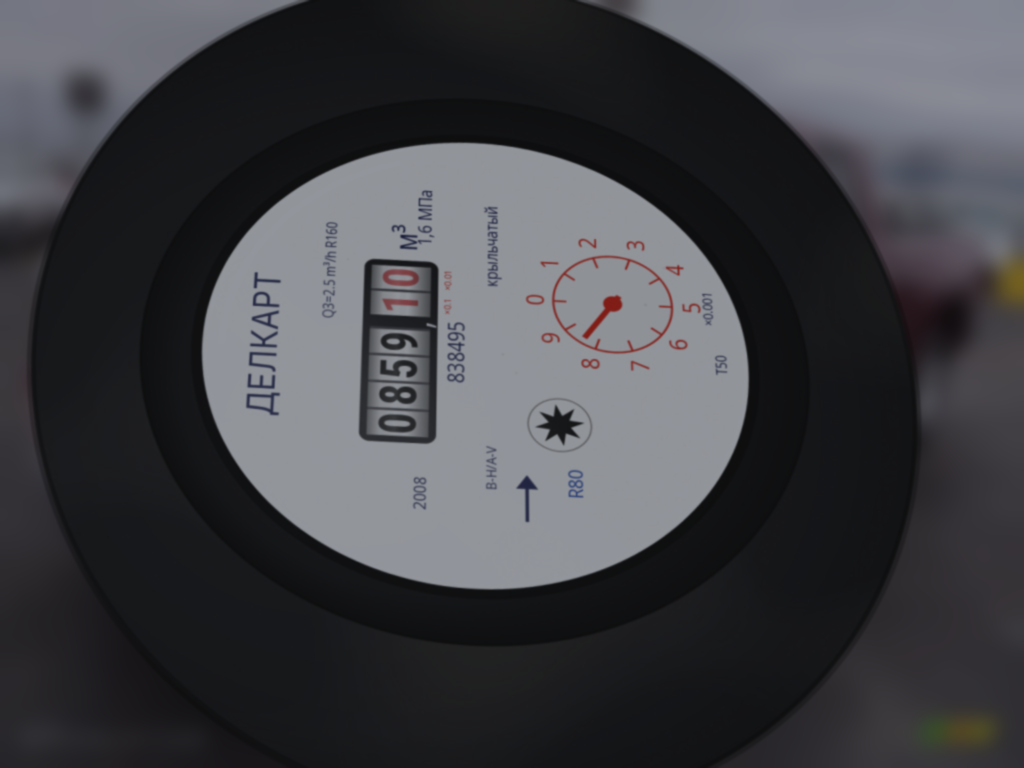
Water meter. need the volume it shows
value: 859.108 m³
